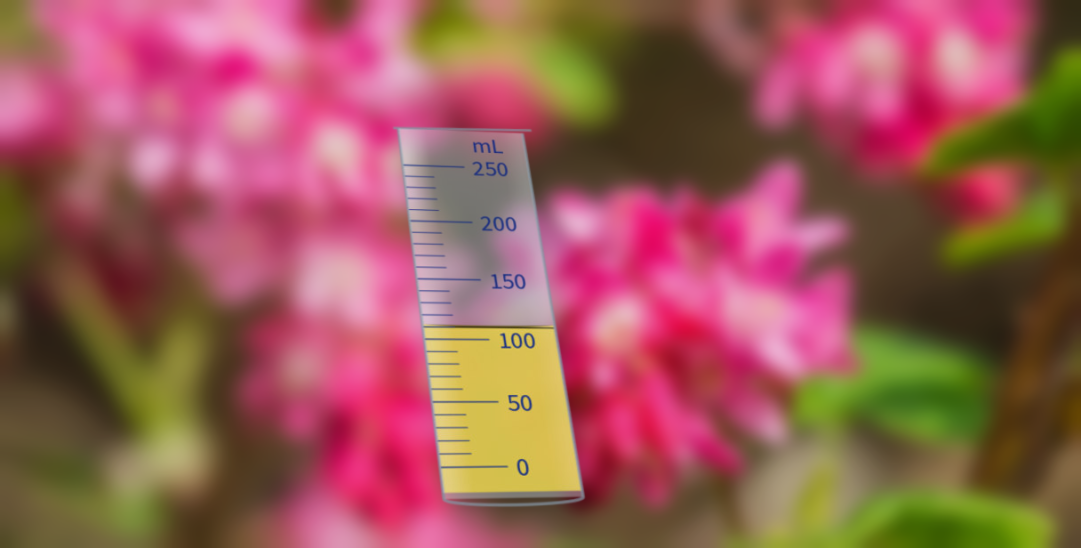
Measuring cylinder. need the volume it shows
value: 110 mL
